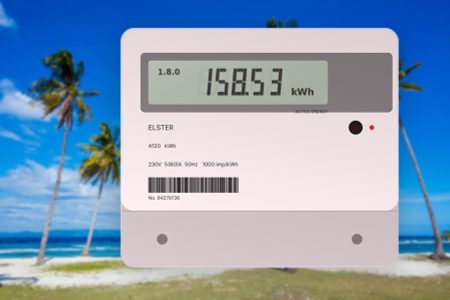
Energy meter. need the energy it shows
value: 158.53 kWh
